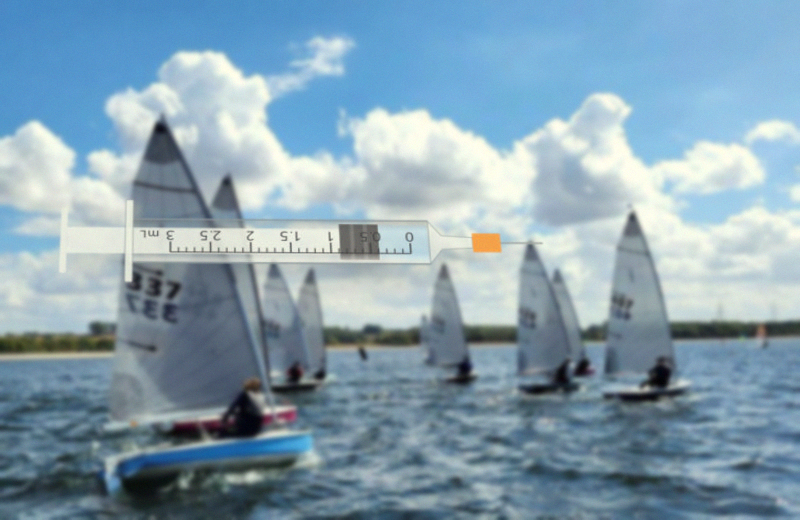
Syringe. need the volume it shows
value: 0.4 mL
